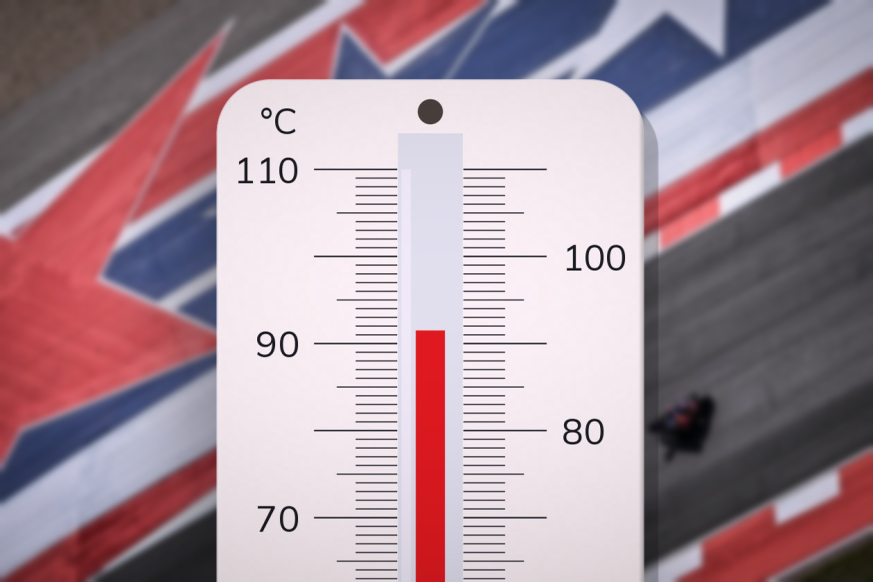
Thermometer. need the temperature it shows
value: 91.5 °C
